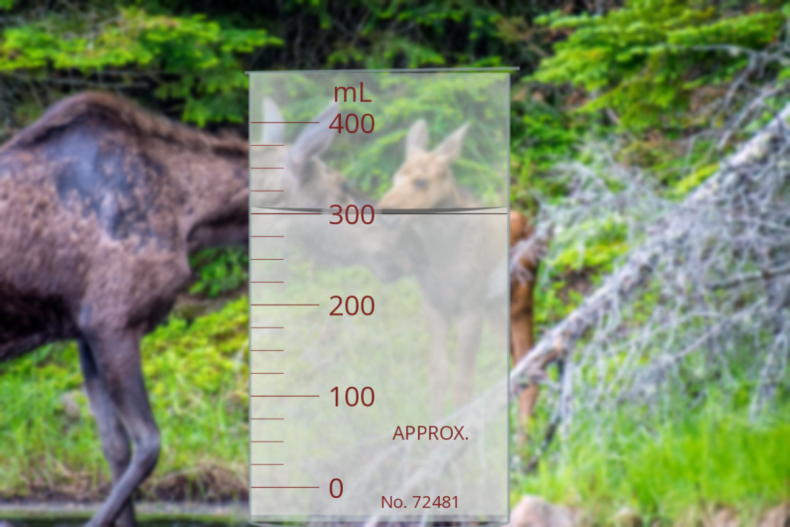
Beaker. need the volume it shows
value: 300 mL
